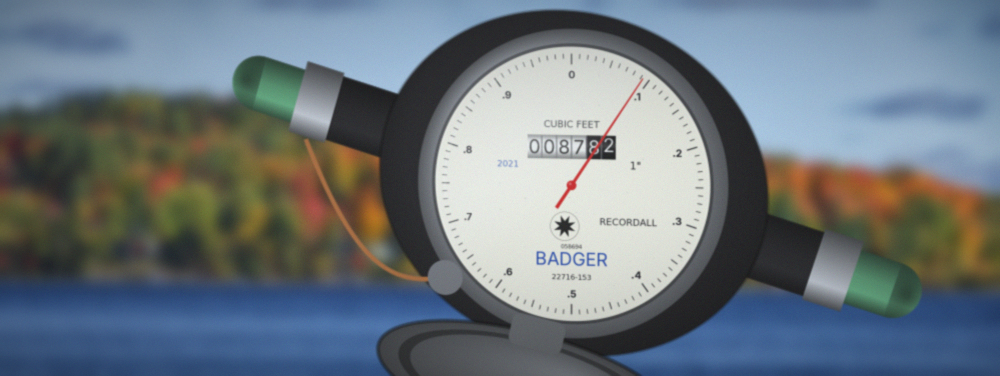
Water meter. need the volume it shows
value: 8782.09 ft³
